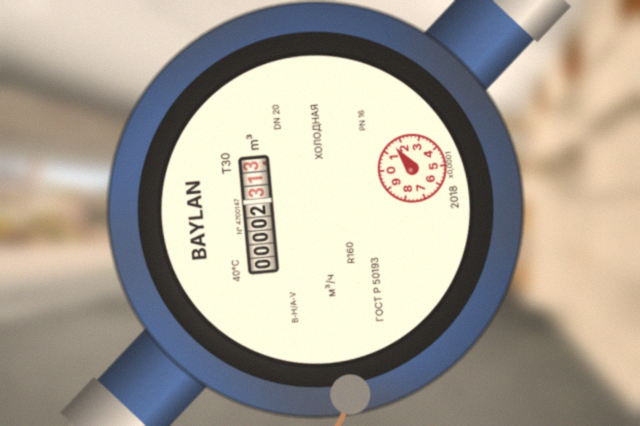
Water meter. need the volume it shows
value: 2.3131 m³
